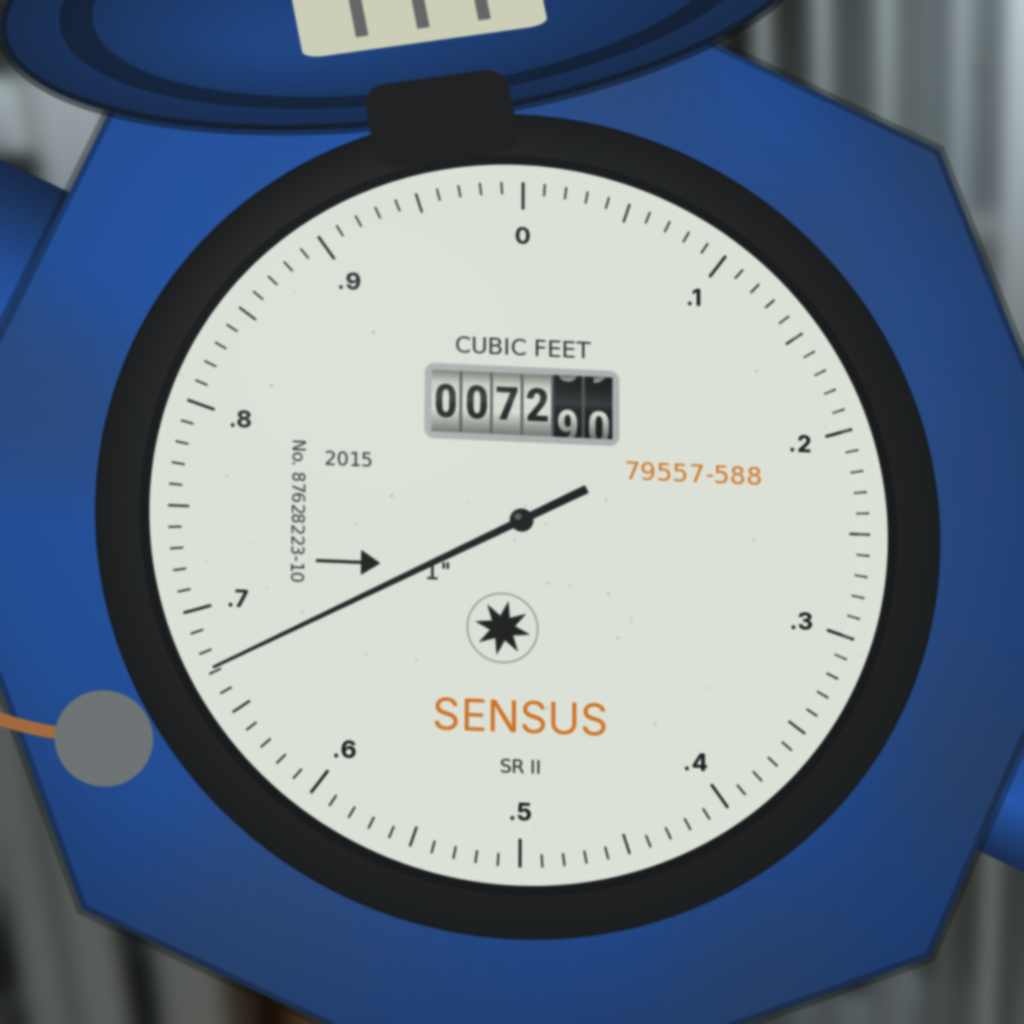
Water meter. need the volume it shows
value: 7289.67 ft³
